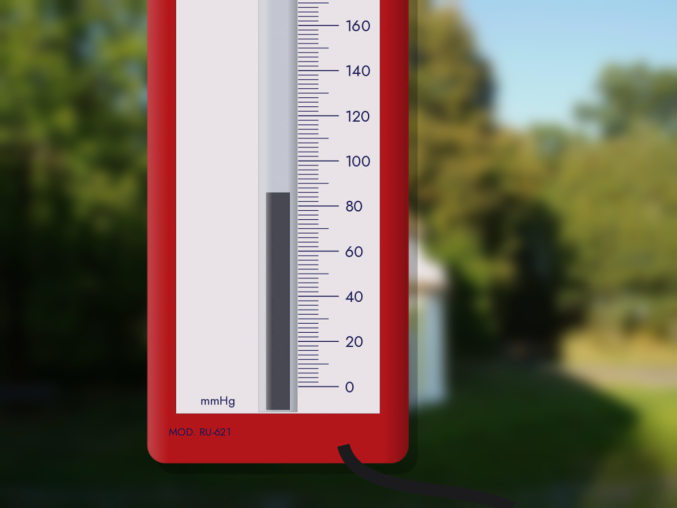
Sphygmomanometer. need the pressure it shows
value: 86 mmHg
